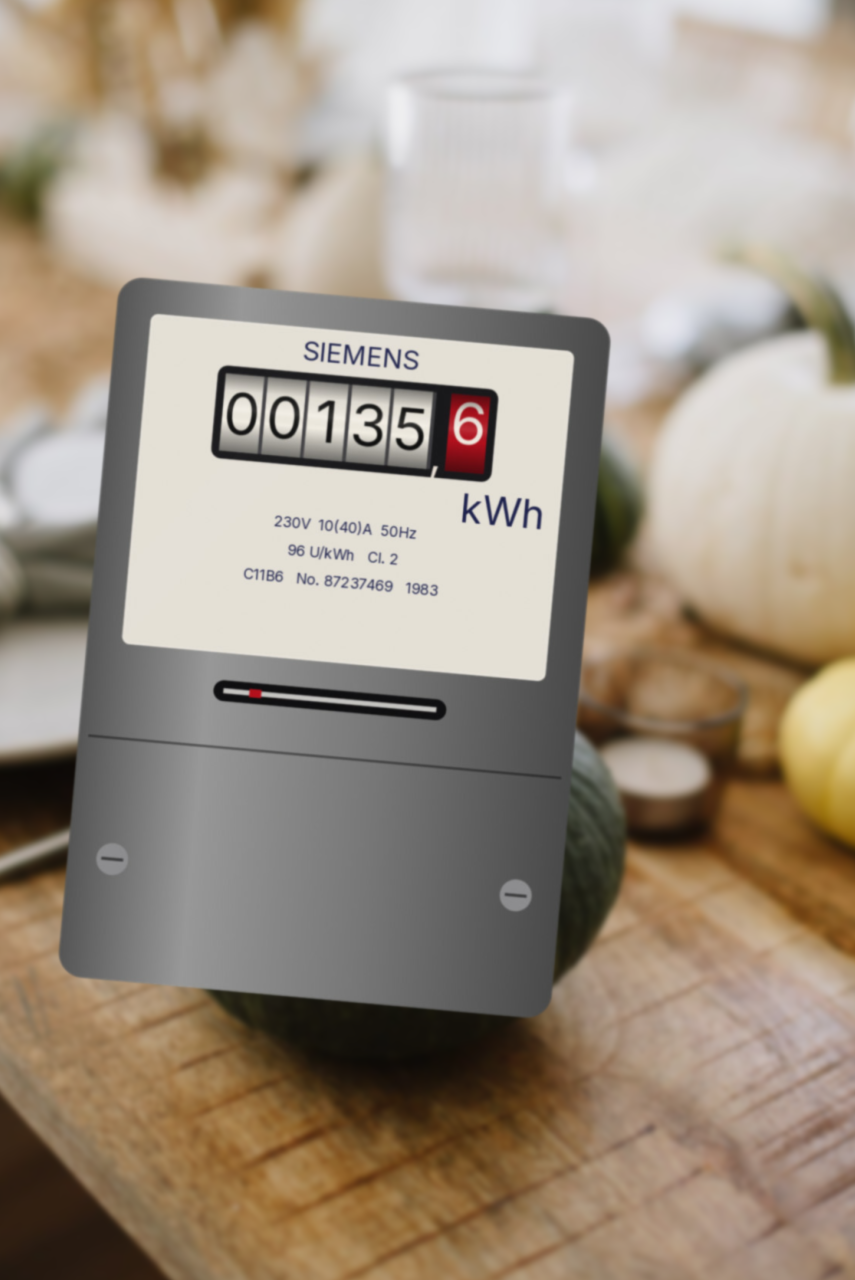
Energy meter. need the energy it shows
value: 135.6 kWh
